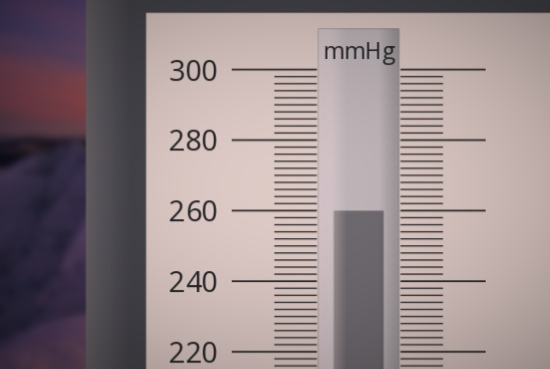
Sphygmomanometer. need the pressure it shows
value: 260 mmHg
